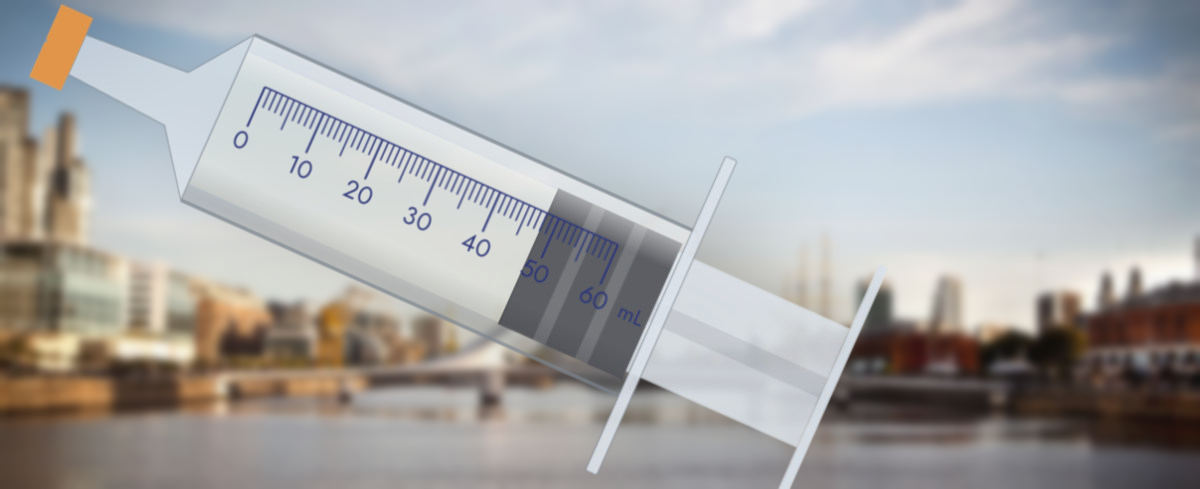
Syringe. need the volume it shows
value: 48 mL
